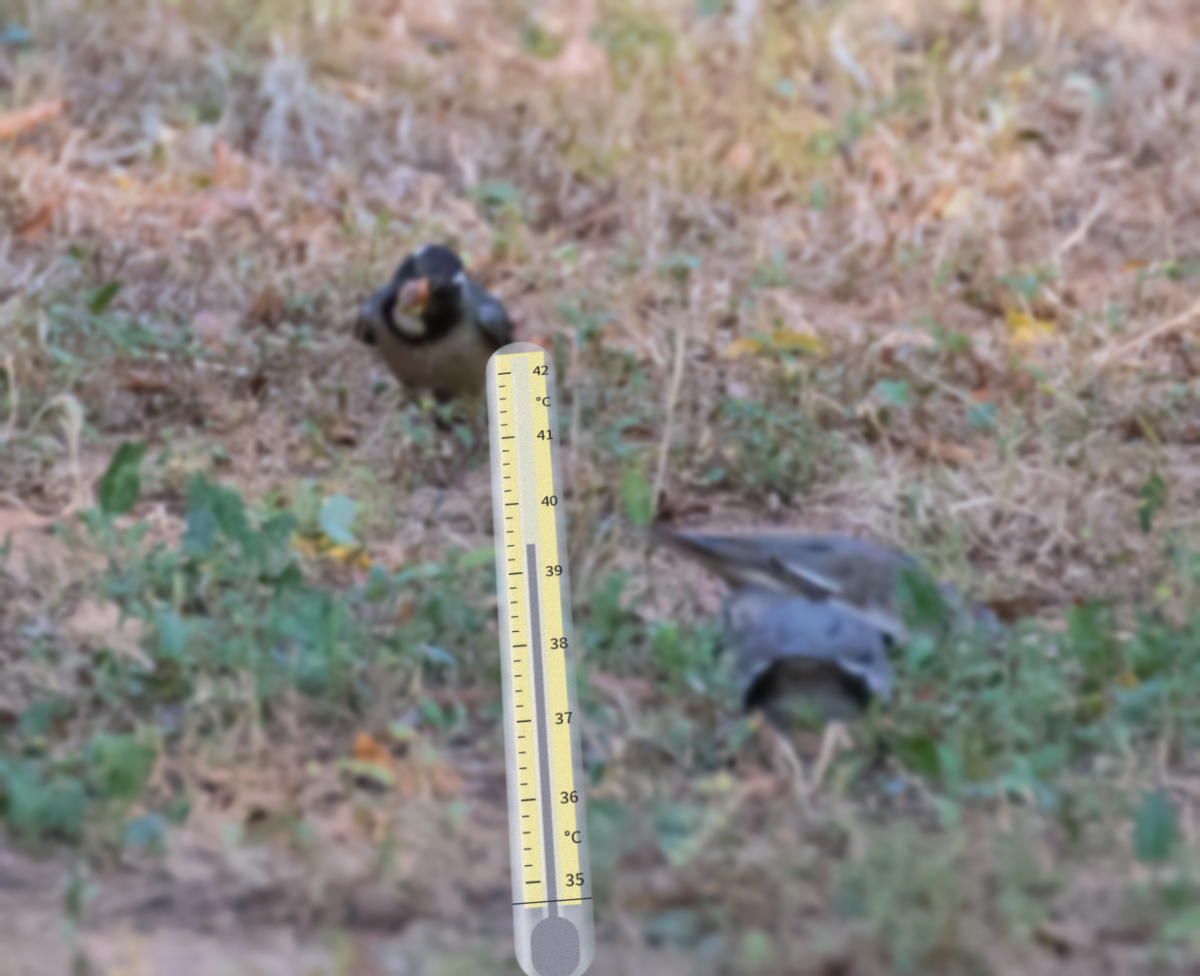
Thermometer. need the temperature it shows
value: 39.4 °C
